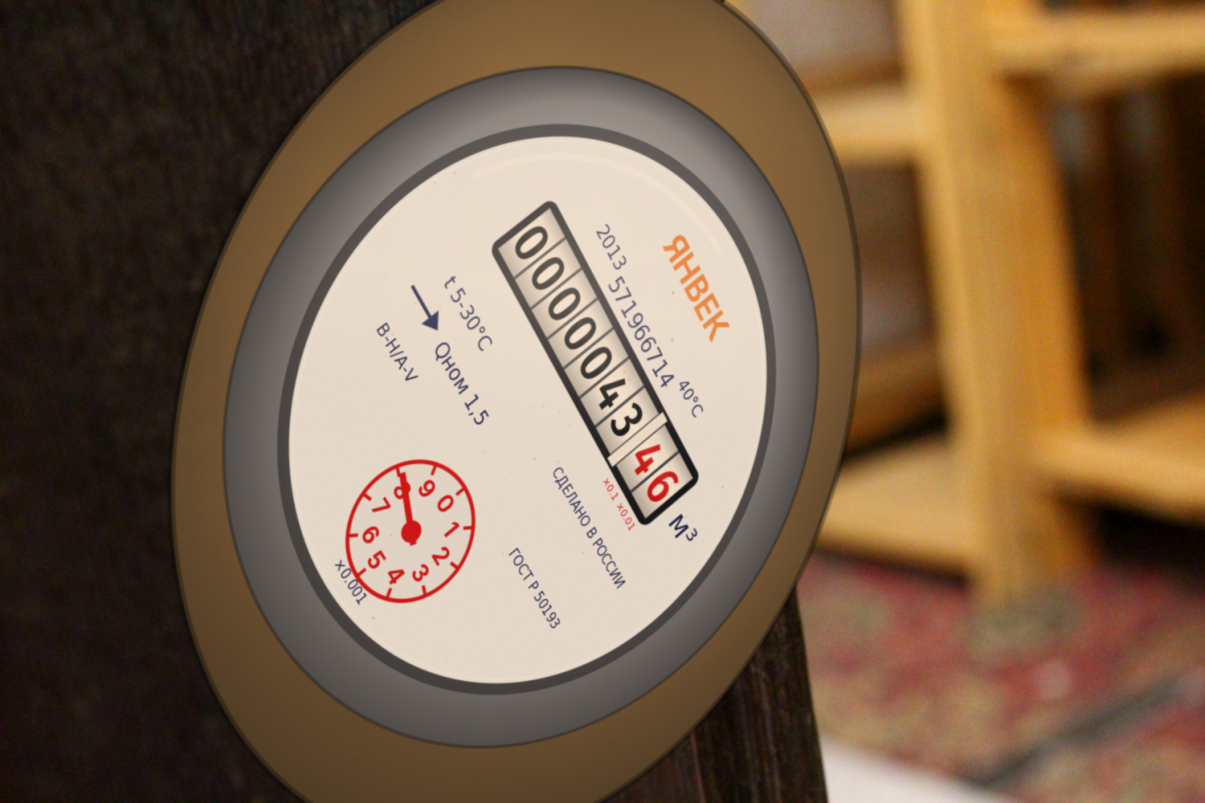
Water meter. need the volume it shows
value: 43.468 m³
